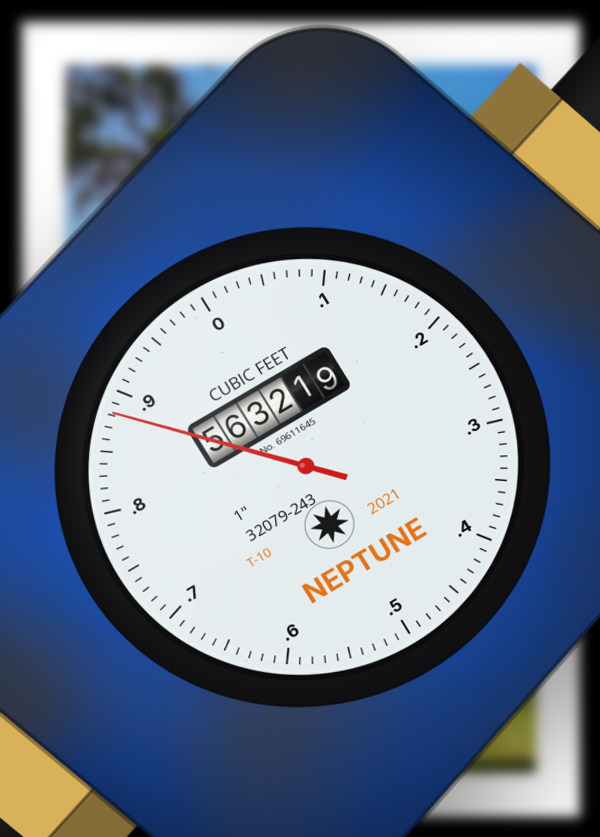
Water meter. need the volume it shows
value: 563218.88 ft³
